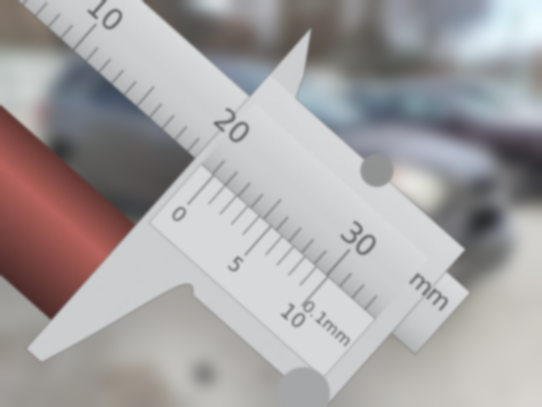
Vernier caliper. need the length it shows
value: 21.1 mm
